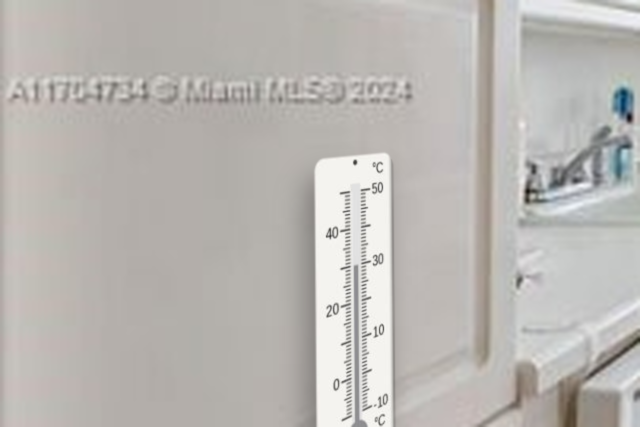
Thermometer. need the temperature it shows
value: 30 °C
